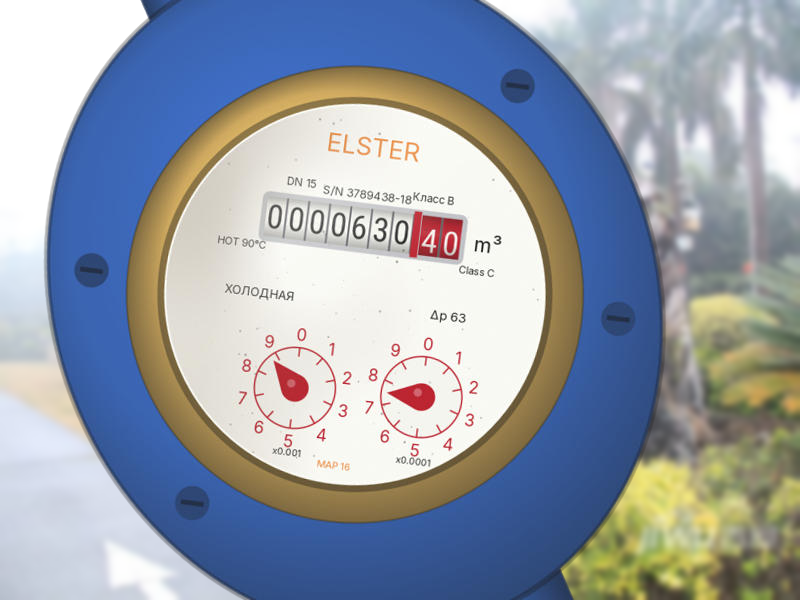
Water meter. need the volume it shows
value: 630.3987 m³
